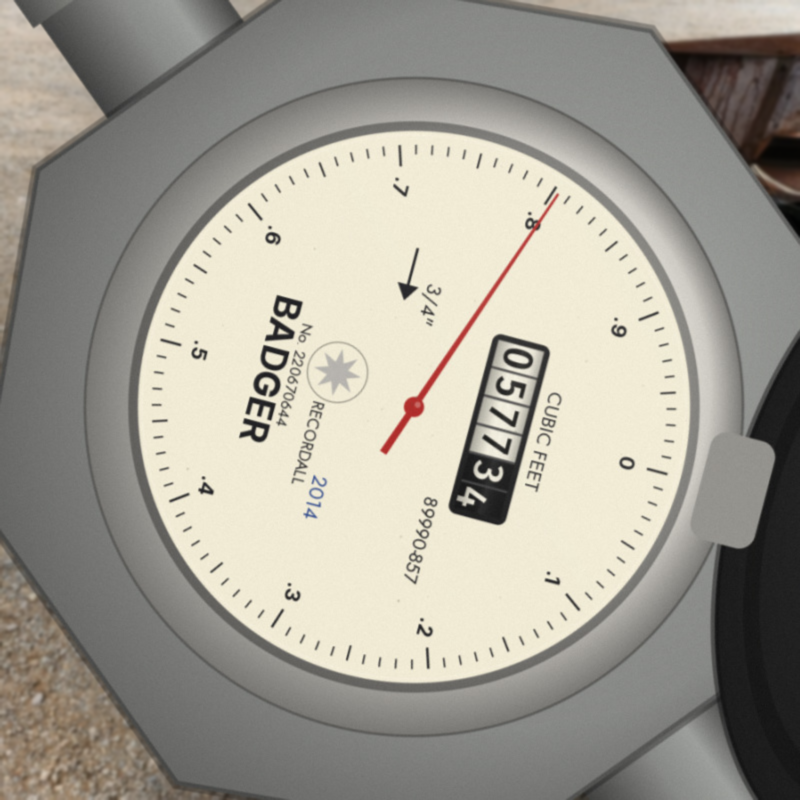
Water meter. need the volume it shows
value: 57733.80 ft³
